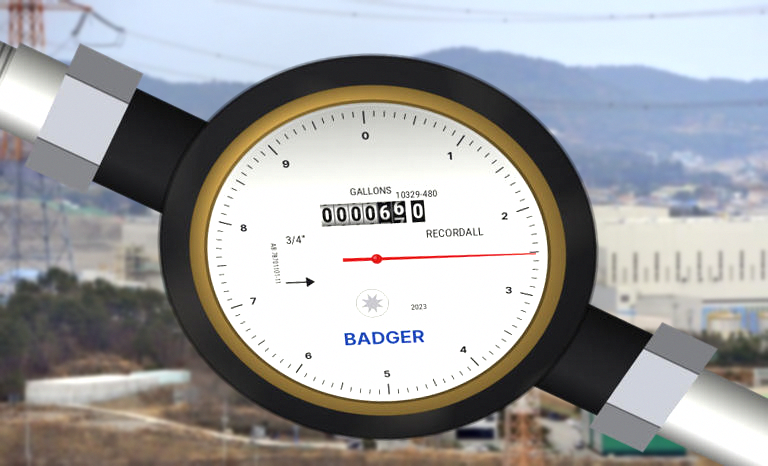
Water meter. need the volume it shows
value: 662.5 gal
